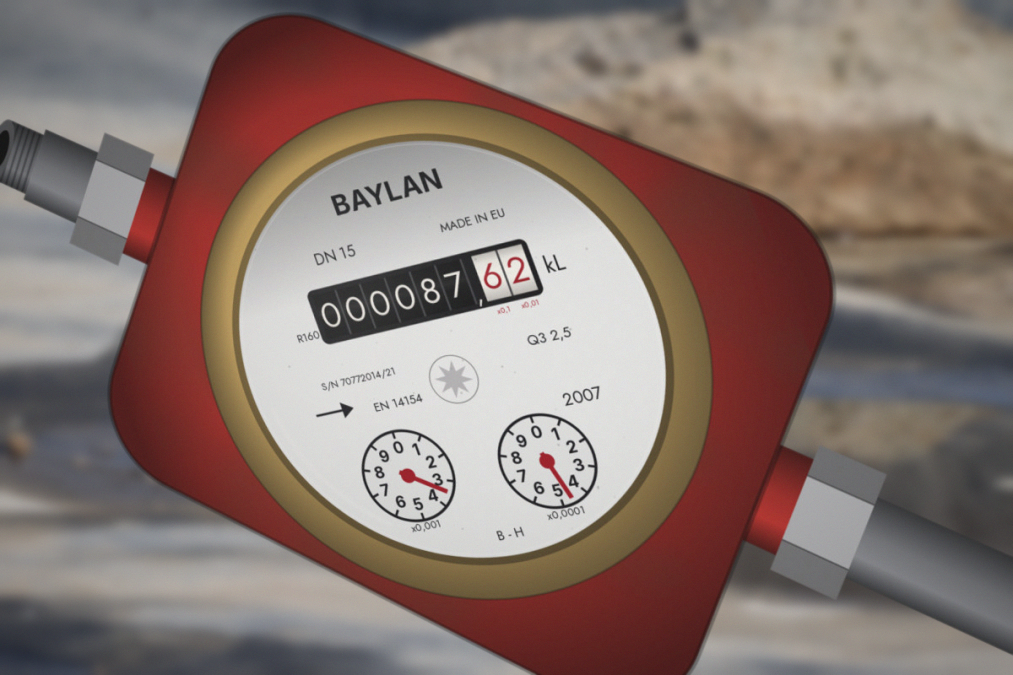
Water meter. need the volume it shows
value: 87.6234 kL
